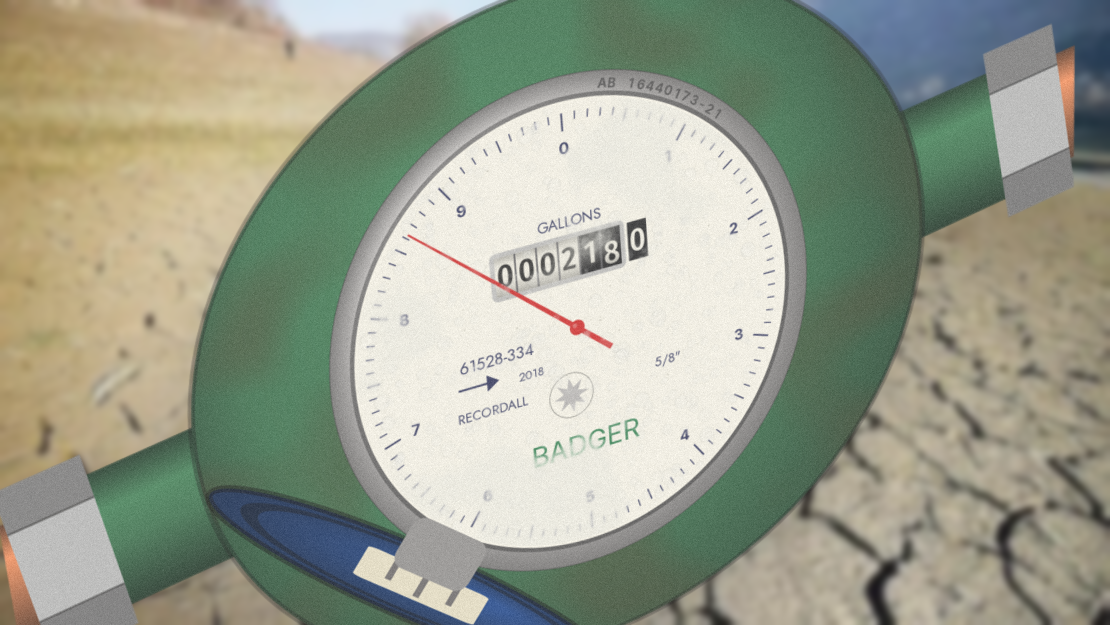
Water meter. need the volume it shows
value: 2178.6 gal
